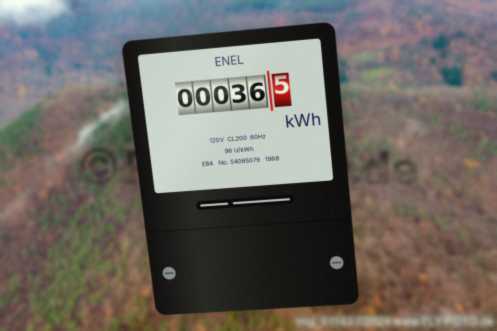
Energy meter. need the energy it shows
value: 36.5 kWh
